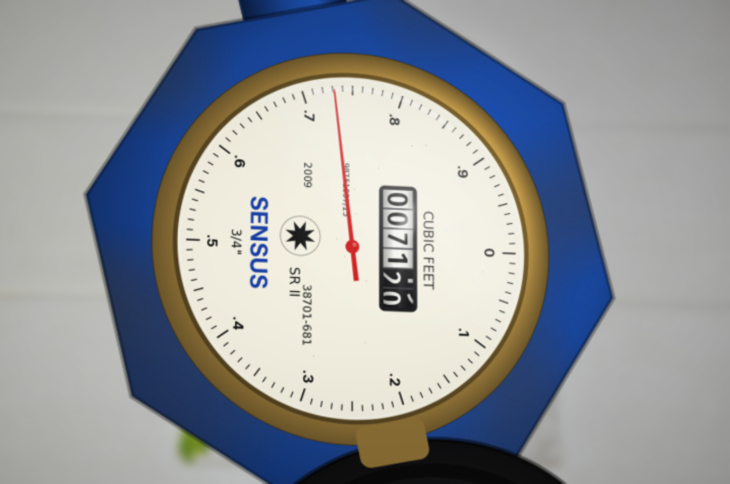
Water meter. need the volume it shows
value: 7119.73 ft³
